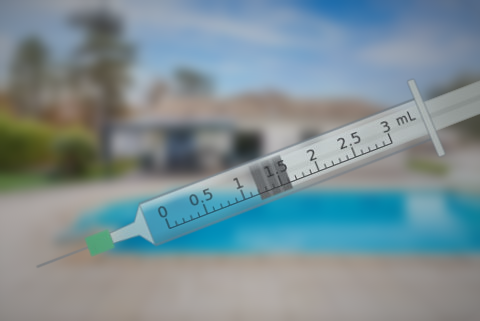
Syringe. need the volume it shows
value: 1.2 mL
